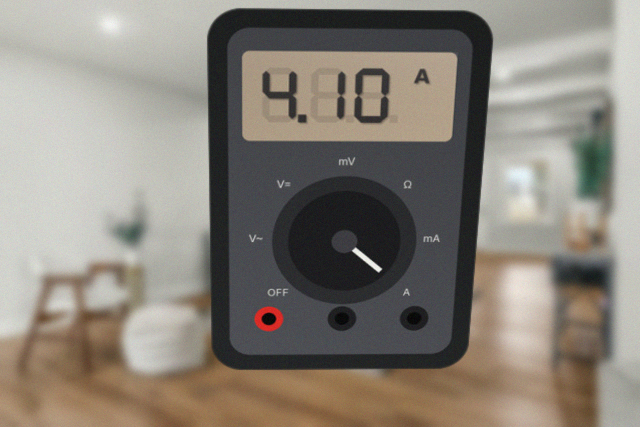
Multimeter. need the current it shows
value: 4.10 A
